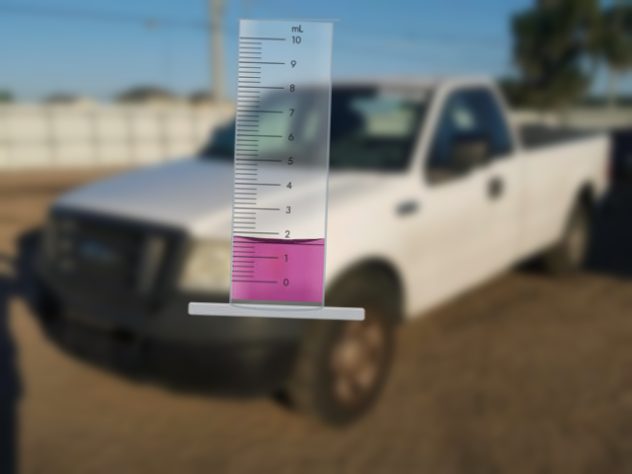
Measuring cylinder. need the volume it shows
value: 1.6 mL
